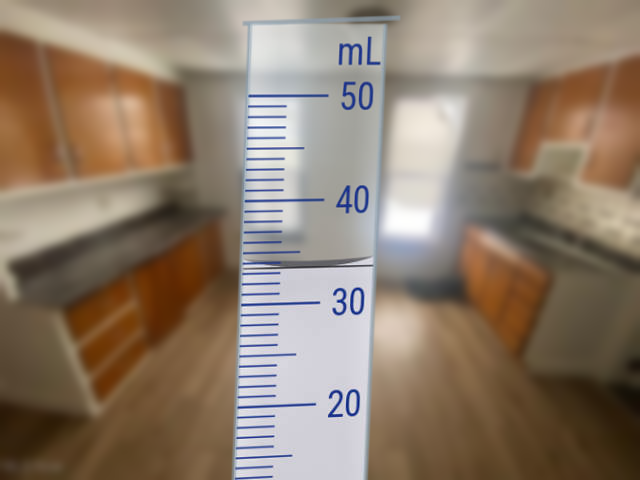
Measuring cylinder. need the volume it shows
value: 33.5 mL
